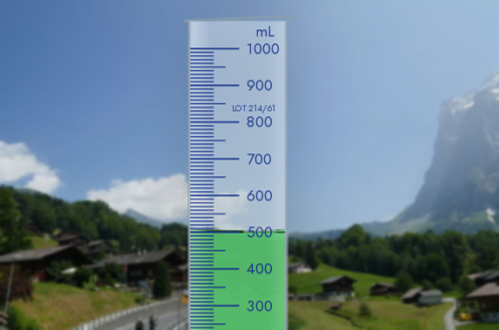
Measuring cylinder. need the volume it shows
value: 500 mL
